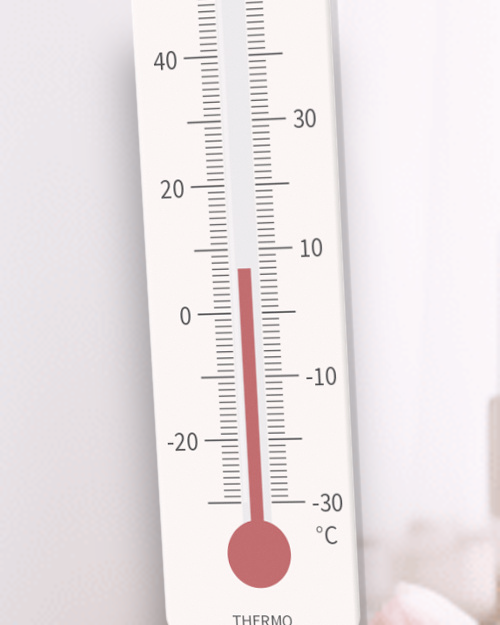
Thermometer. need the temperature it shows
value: 7 °C
